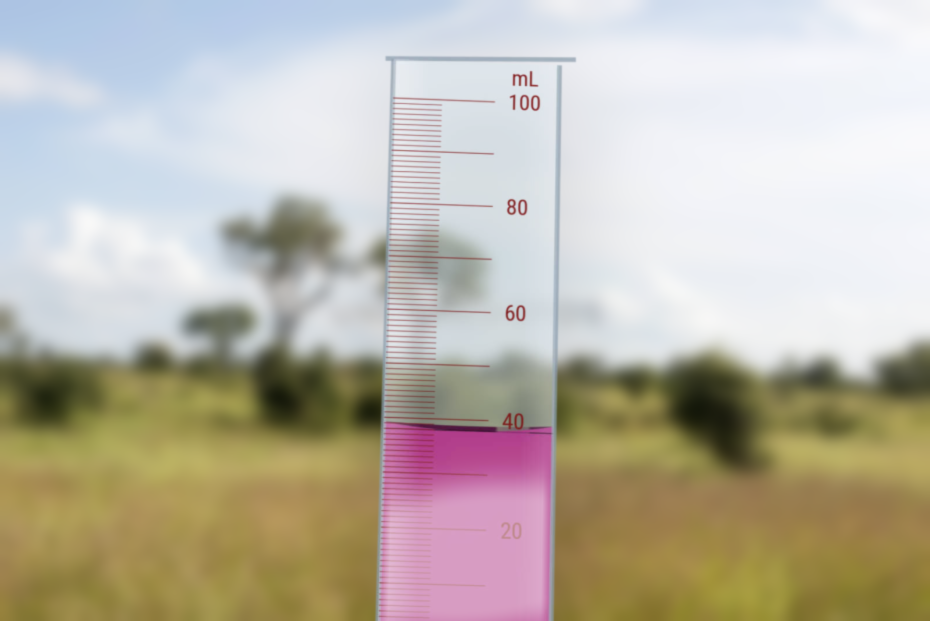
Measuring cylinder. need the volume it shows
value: 38 mL
